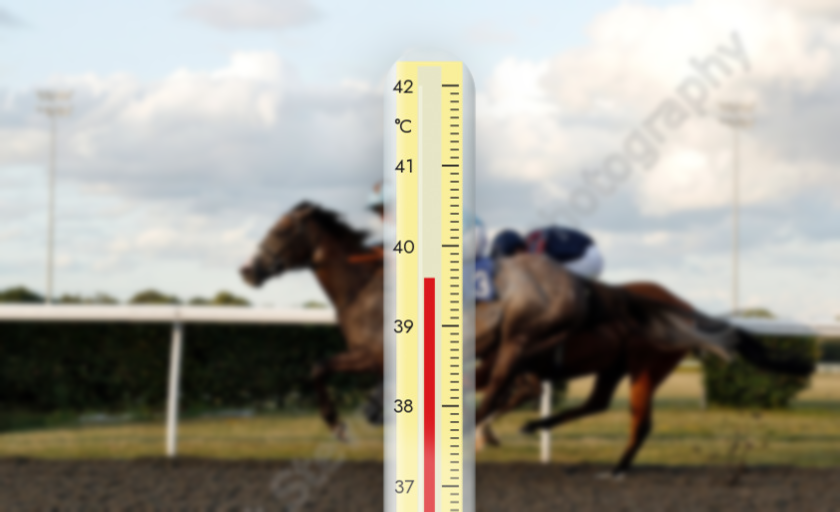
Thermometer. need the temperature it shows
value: 39.6 °C
